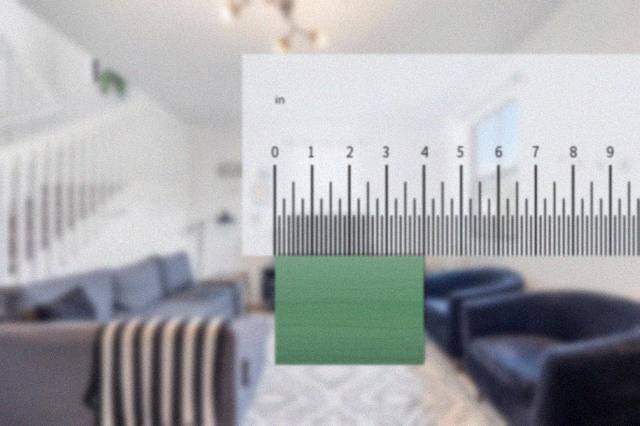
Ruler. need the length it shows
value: 4 in
